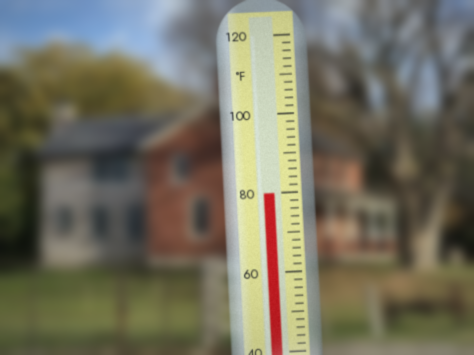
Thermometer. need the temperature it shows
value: 80 °F
